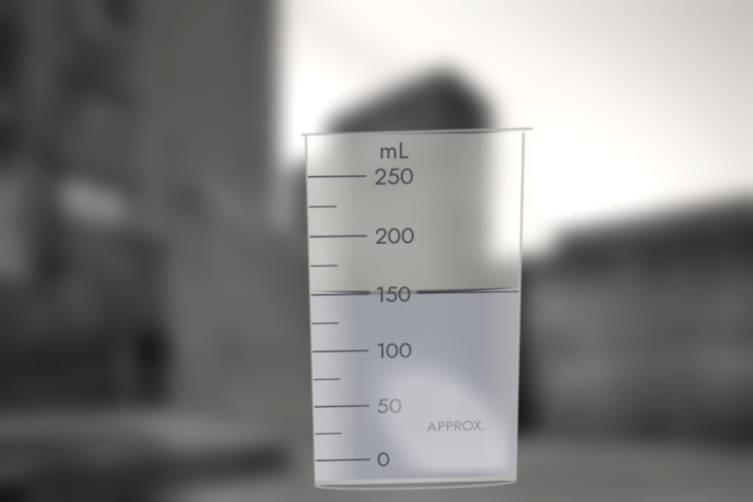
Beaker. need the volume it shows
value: 150 mL
